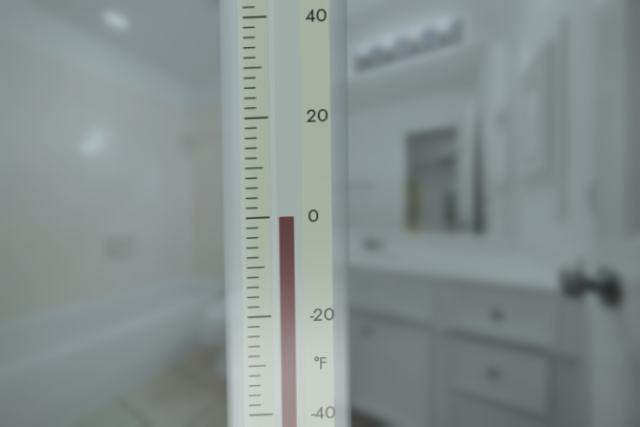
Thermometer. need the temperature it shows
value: 0 °F
